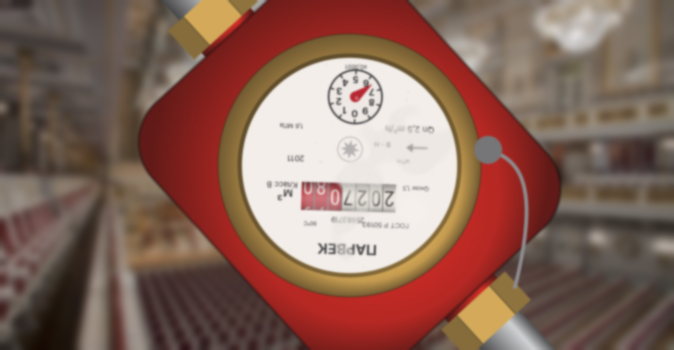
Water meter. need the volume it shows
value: 2027.0796 m³
